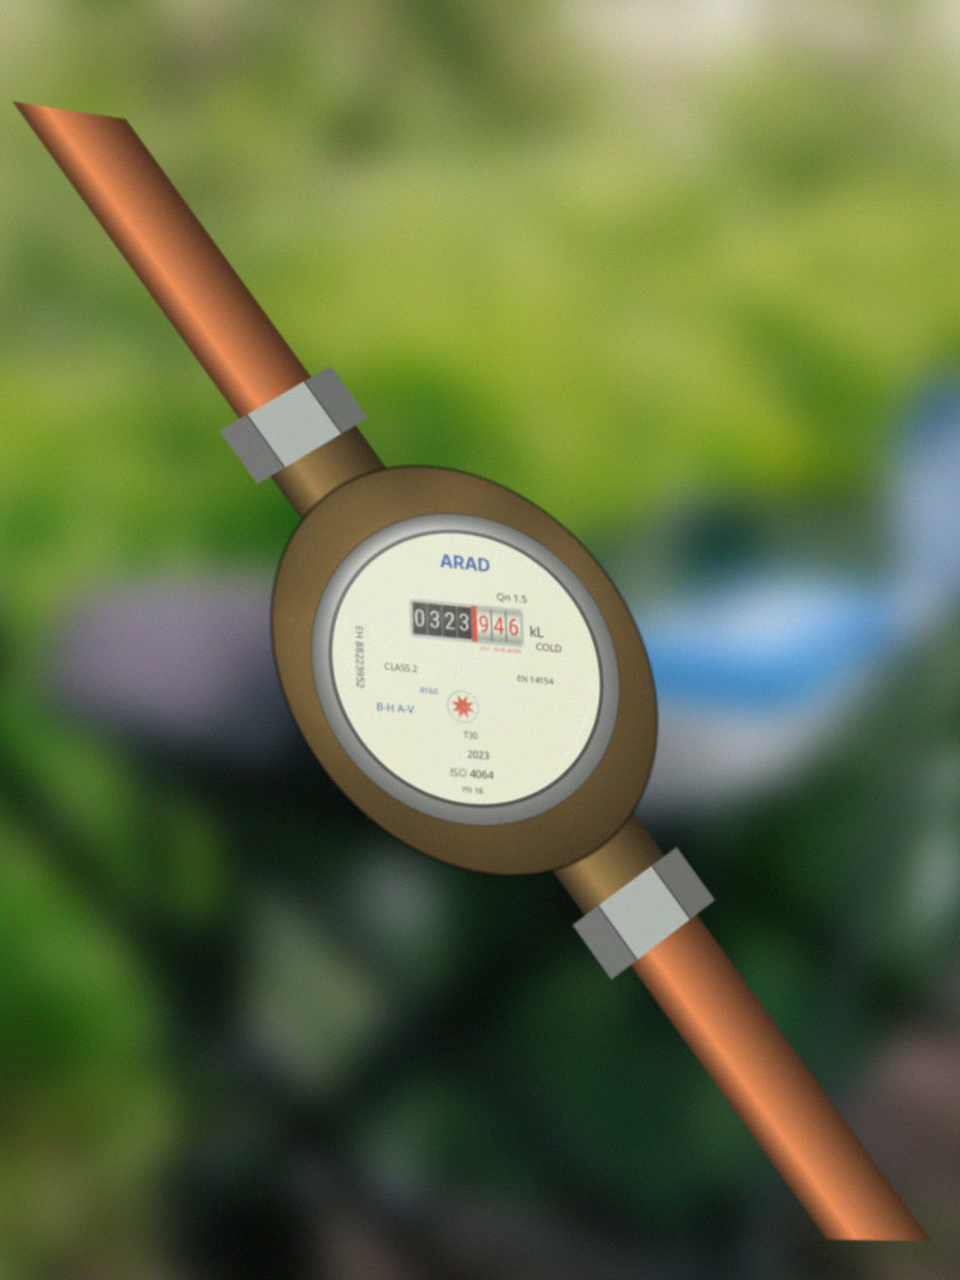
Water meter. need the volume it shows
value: 323.946 kL
